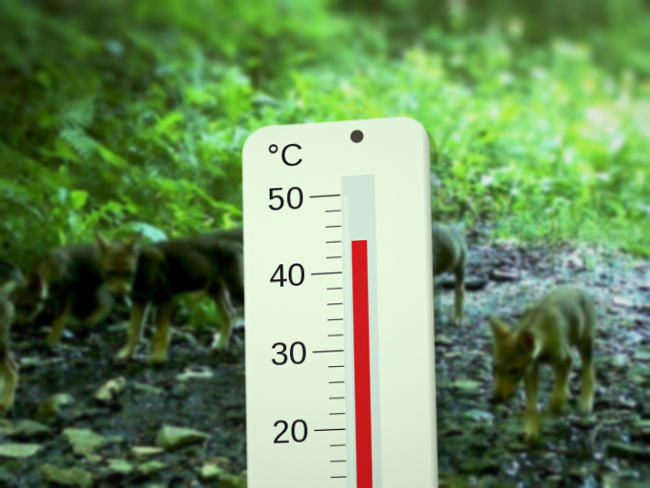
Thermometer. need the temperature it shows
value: 44 °C
